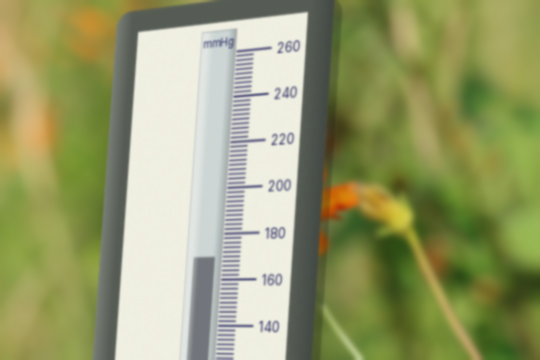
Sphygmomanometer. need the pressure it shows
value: 170 mmHg
